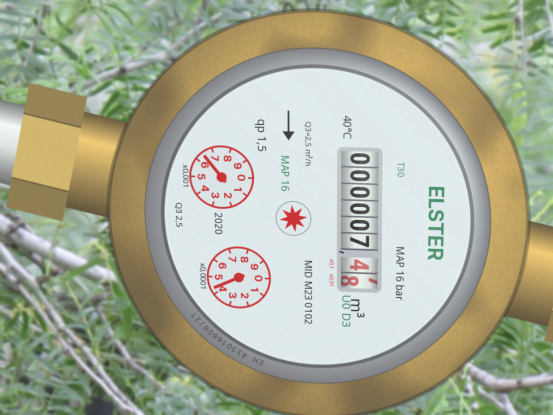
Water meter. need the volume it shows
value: 7.4764 m³
